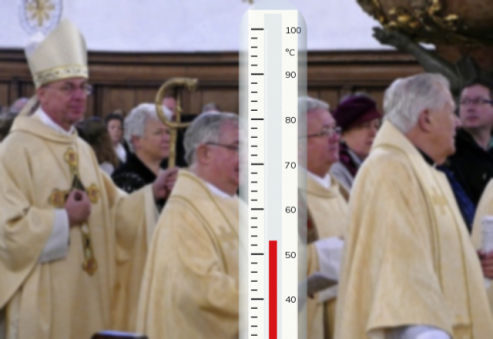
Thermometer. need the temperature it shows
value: 53 °C
